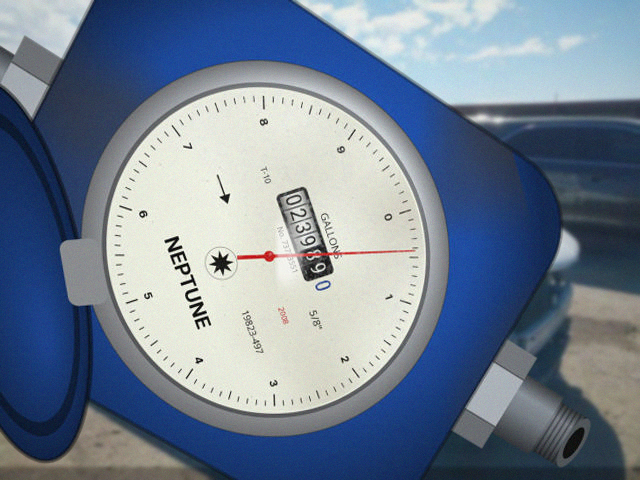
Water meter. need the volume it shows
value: 239890.4 gal
